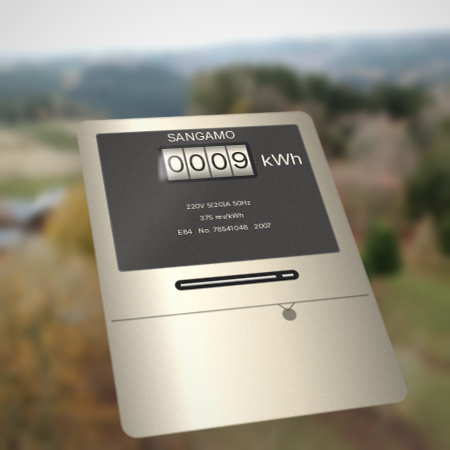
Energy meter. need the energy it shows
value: 9 kWh
